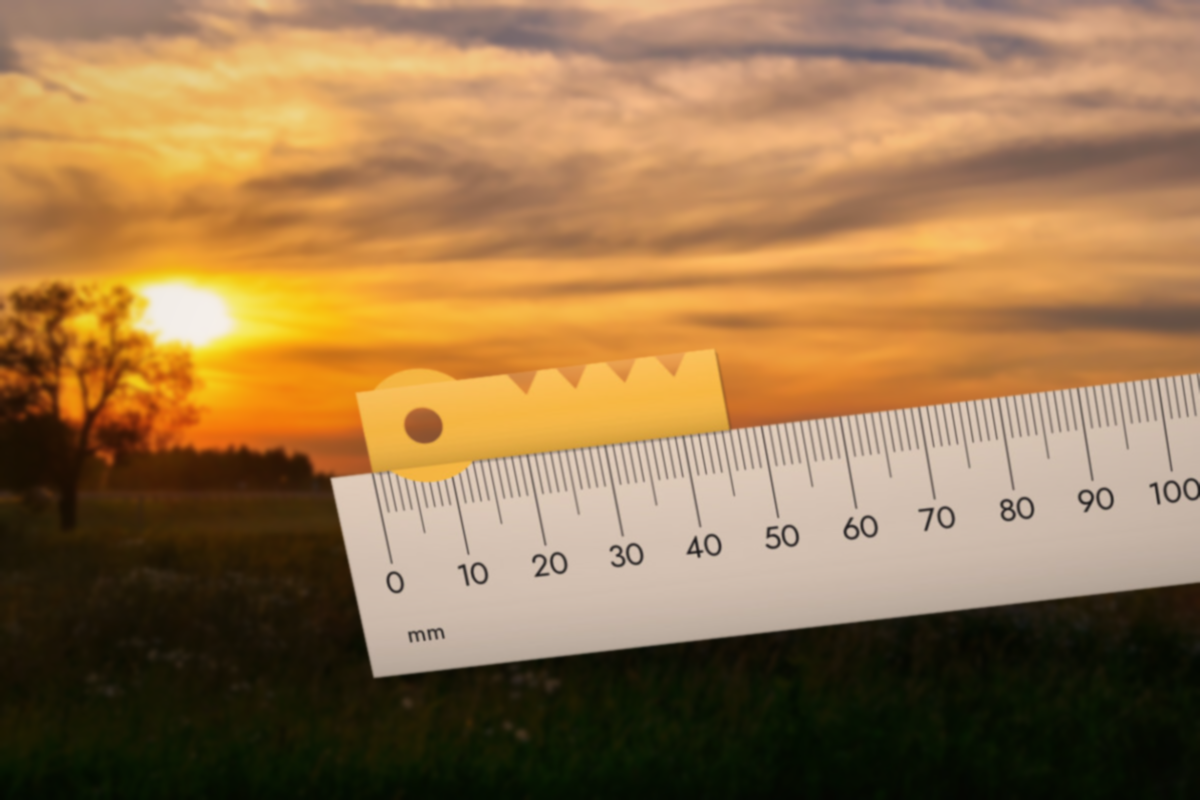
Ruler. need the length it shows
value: 46 mm
